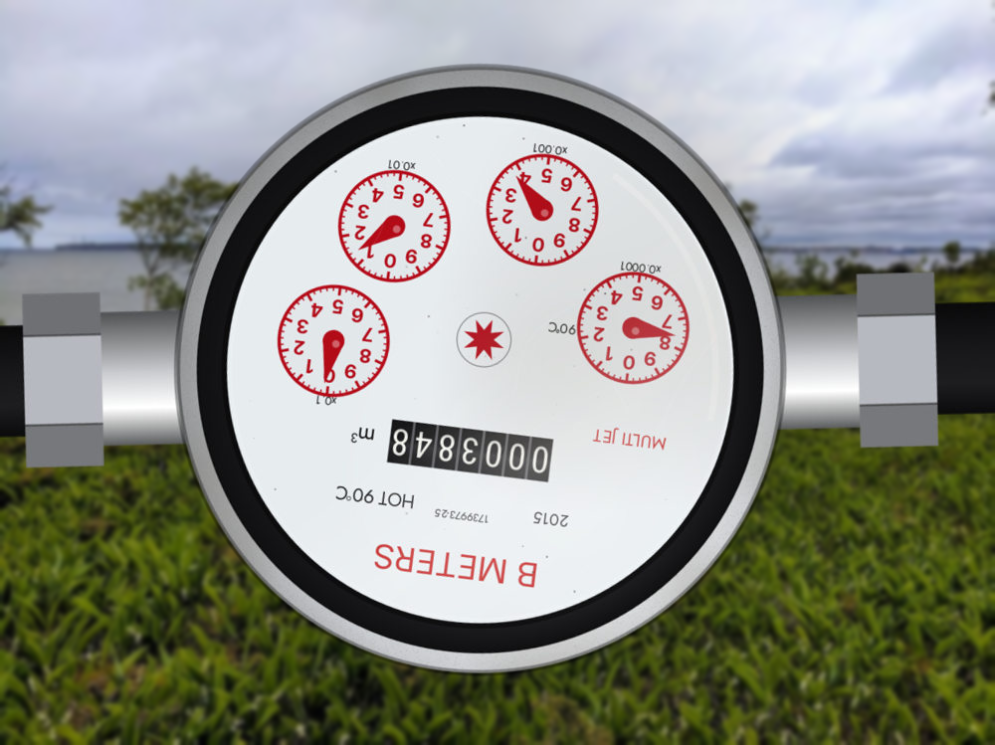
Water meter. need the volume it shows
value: 3848.0137 m³
